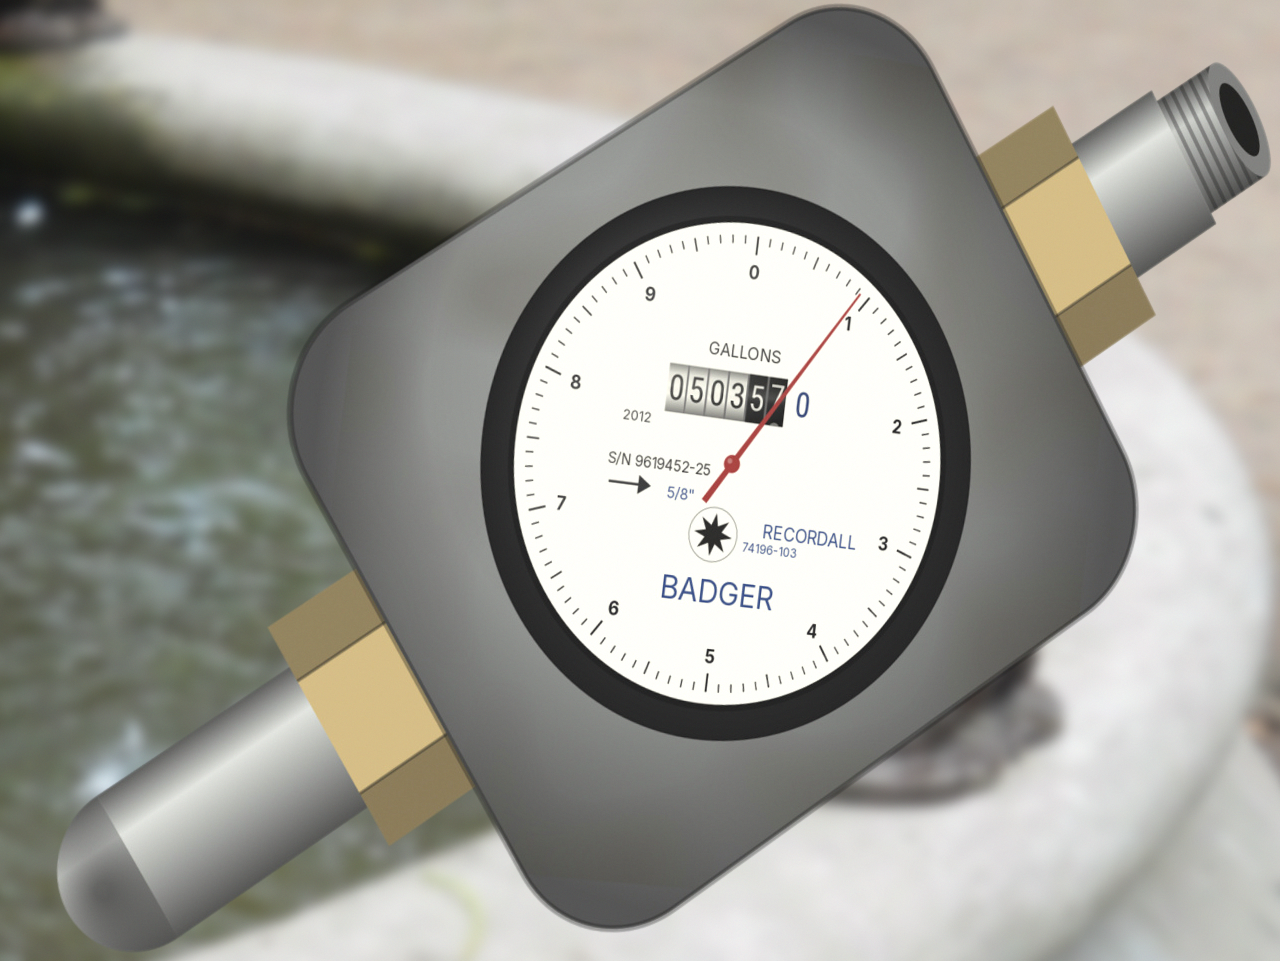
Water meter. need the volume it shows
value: 503570.9 gal
